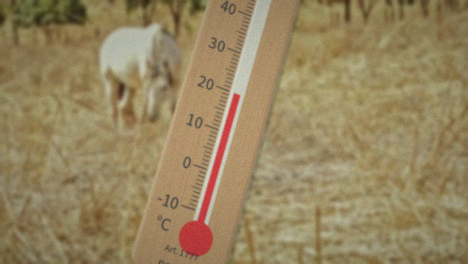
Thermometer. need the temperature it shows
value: 20 °C
